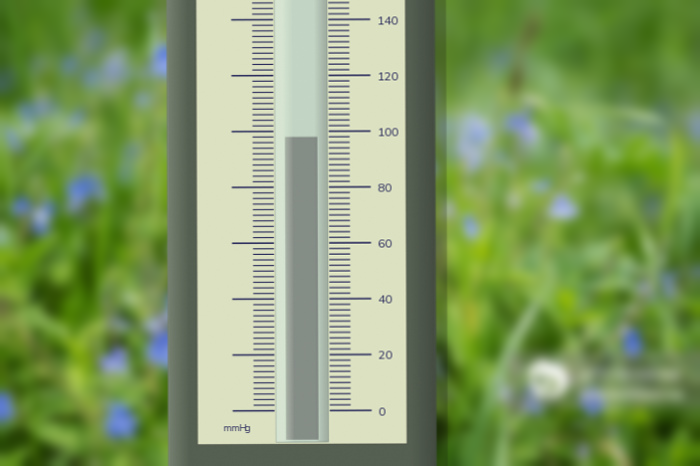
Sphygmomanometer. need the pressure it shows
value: 98 mmHg
